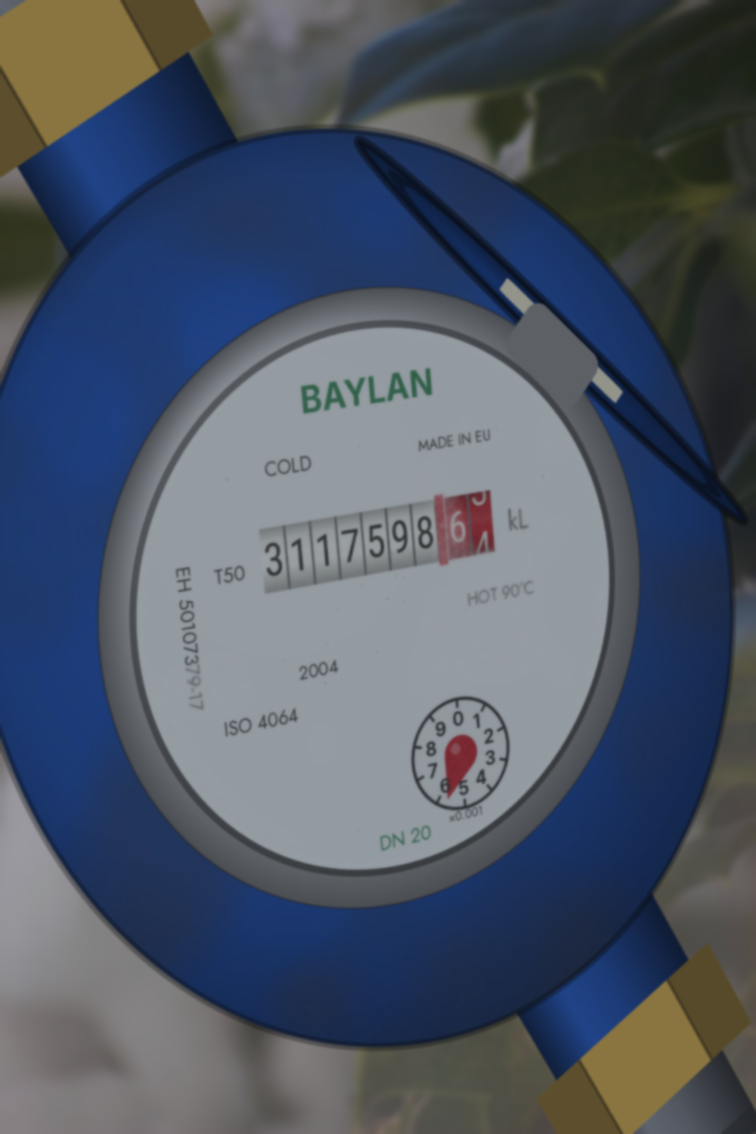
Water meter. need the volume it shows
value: 3117598.635 kL
